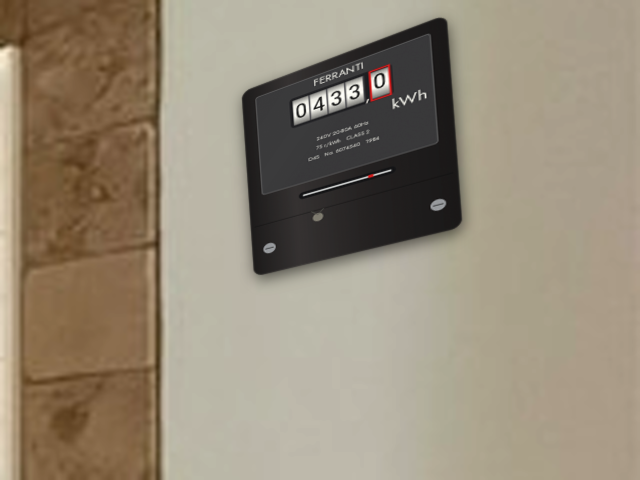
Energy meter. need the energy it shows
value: 433.0 kWh
